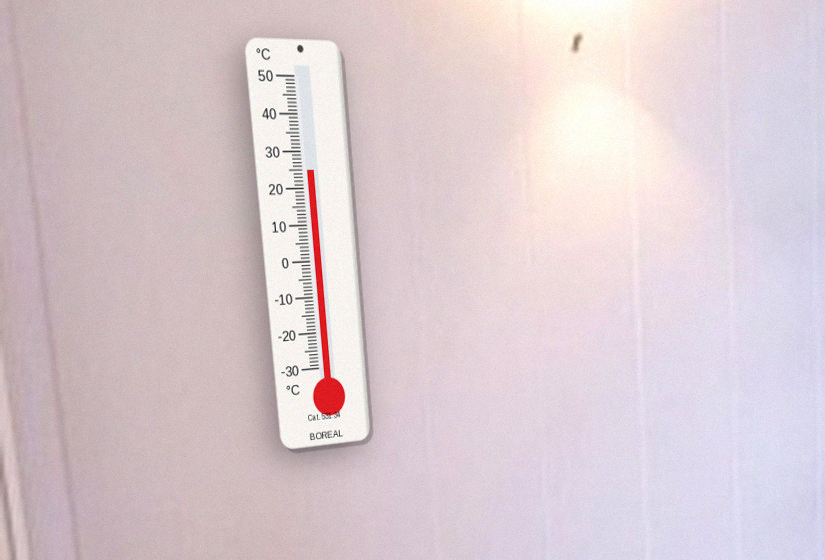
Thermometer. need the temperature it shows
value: 25 °C
